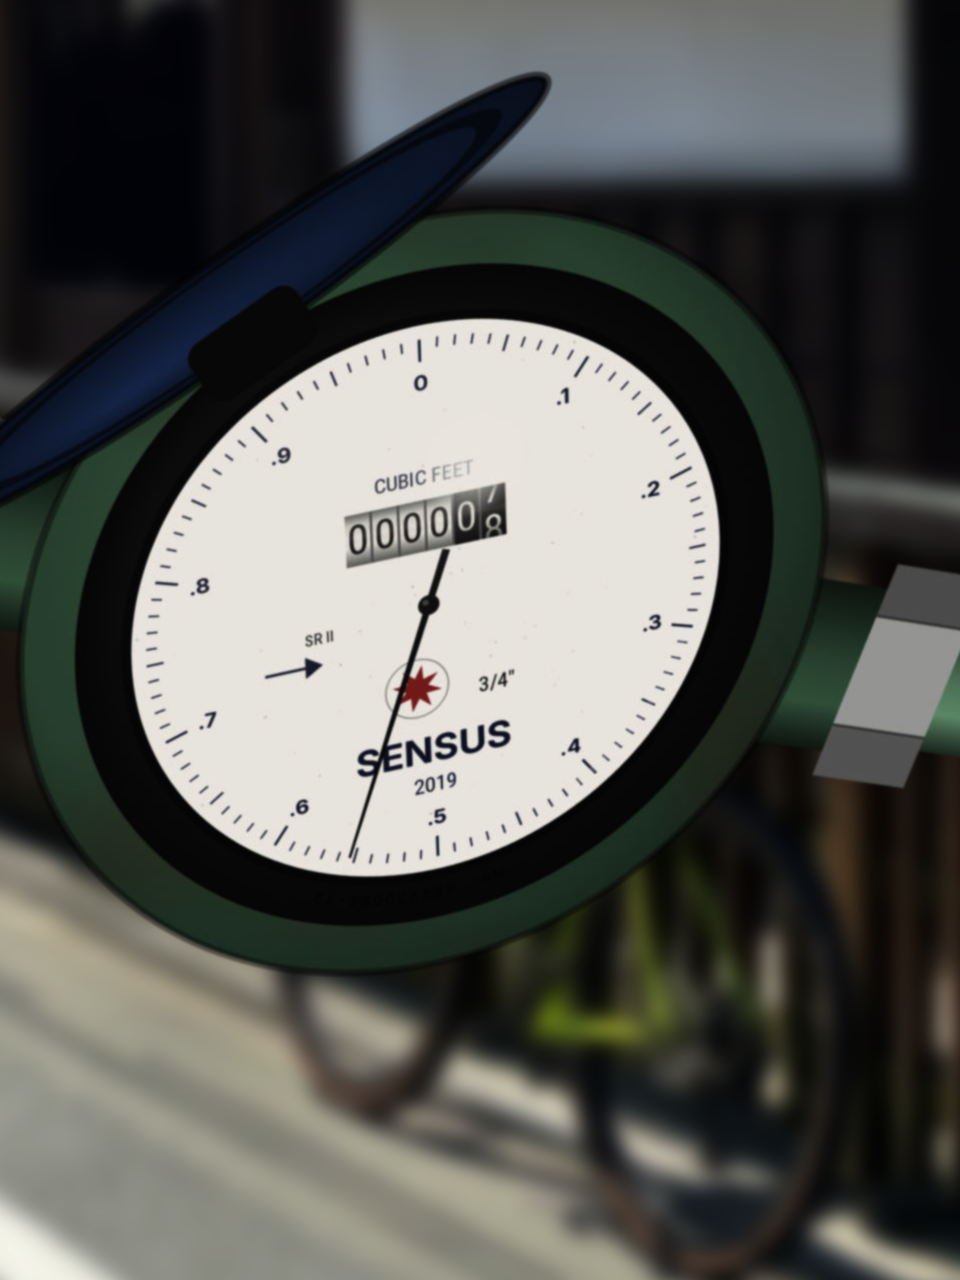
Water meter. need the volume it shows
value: 7.55 ft³
